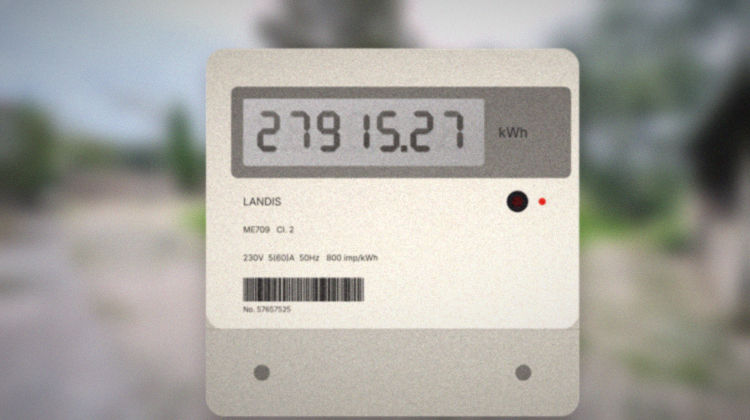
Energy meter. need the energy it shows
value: 27915.27 kWh
